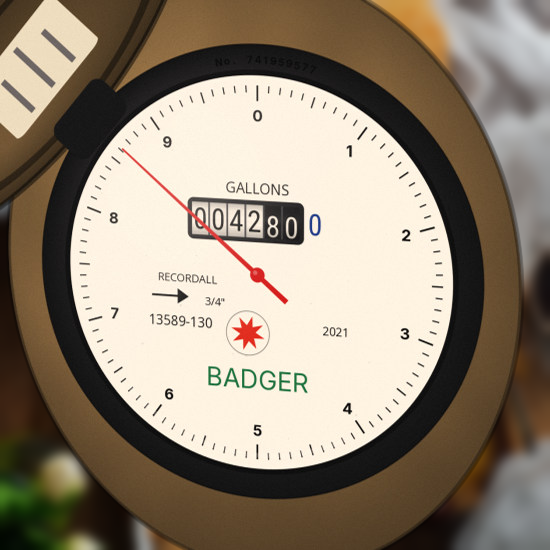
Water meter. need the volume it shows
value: 42798.6 gal
